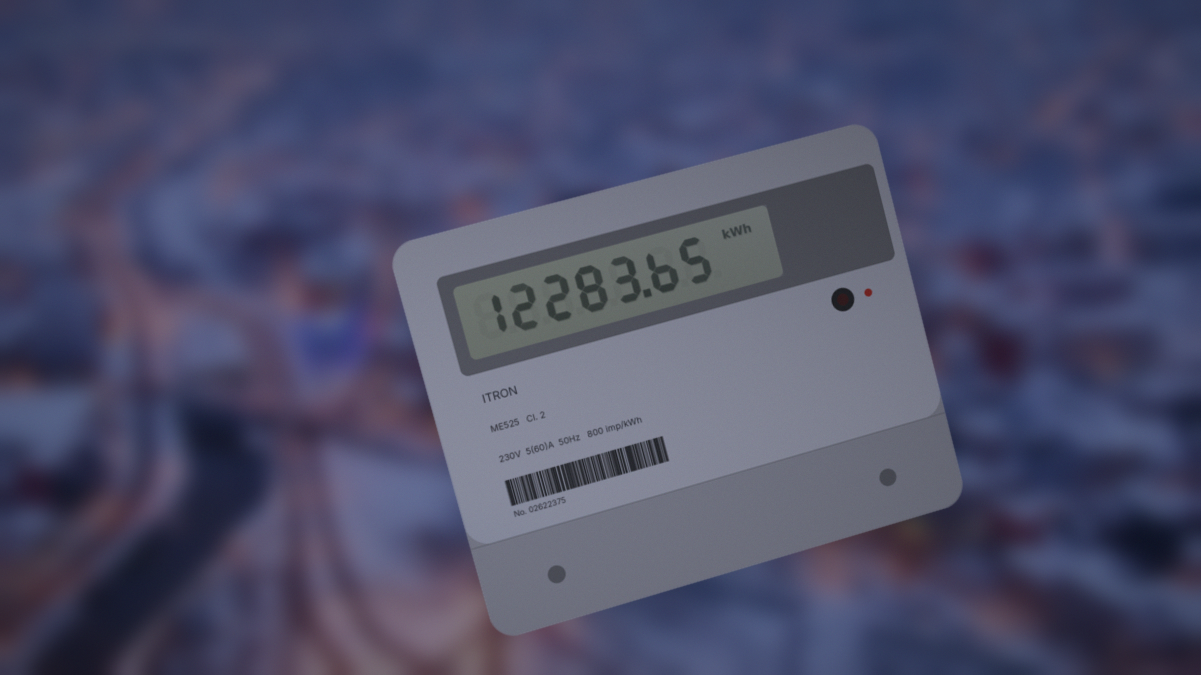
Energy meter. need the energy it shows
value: 12283.65 kWh
